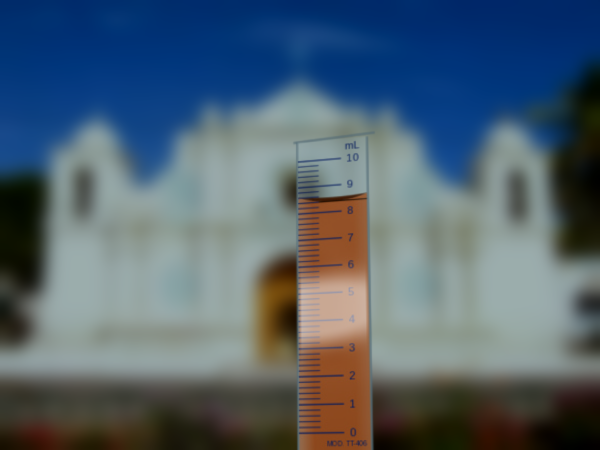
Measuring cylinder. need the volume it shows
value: 8.4 mL
